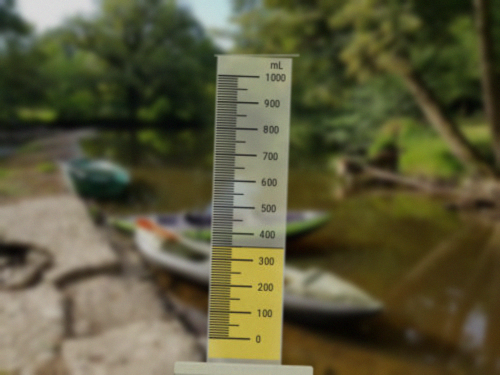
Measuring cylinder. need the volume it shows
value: 350 mL
